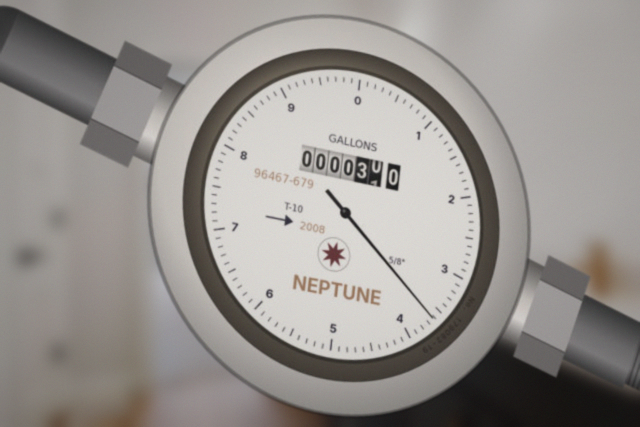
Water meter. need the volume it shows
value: 303.6 gal
